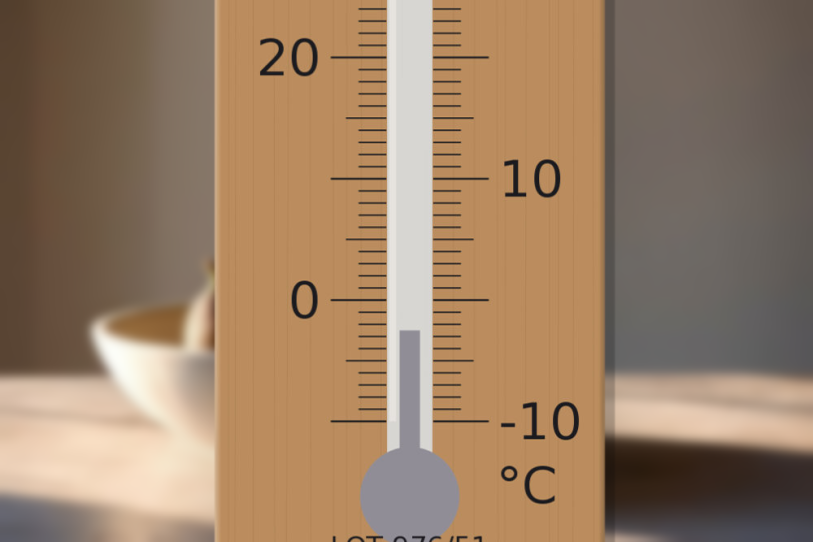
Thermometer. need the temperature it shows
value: -2.5 °C
